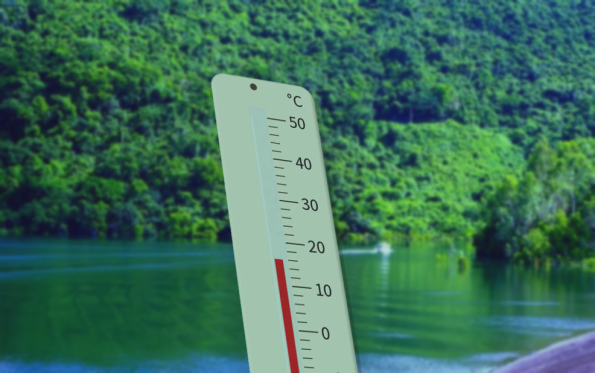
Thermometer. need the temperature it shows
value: 16 °C
